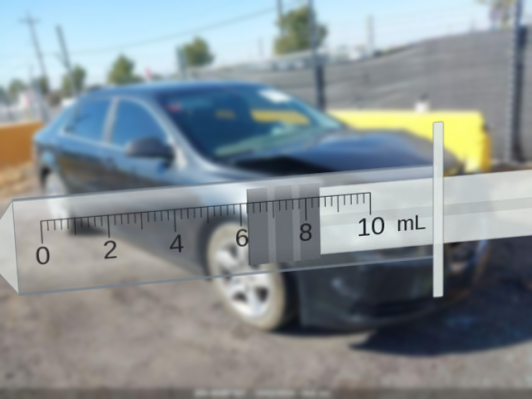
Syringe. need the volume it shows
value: 6.2 mL
